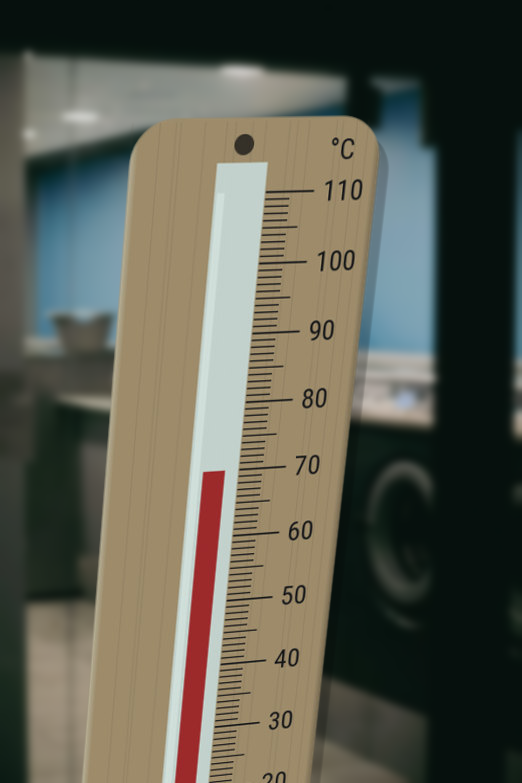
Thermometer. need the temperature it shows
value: 70 °C
